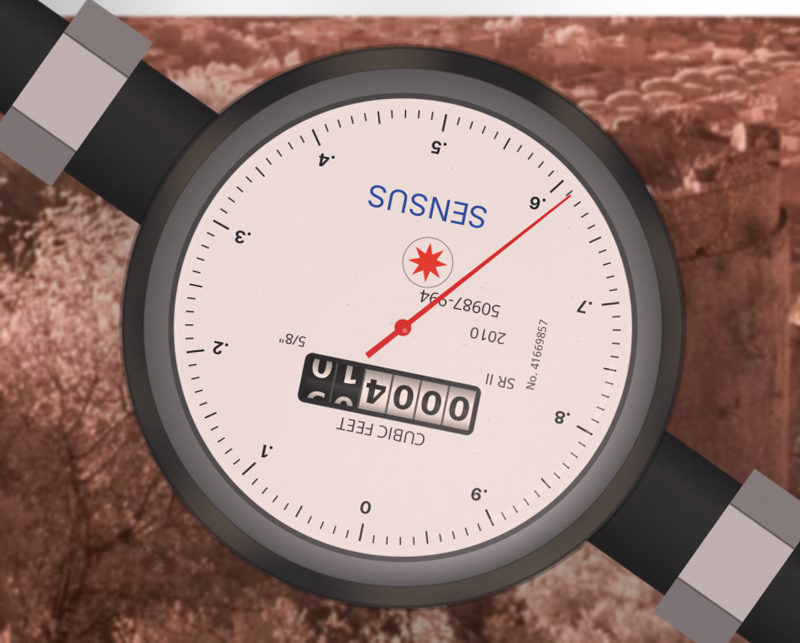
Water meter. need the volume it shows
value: 409.61 ft³
